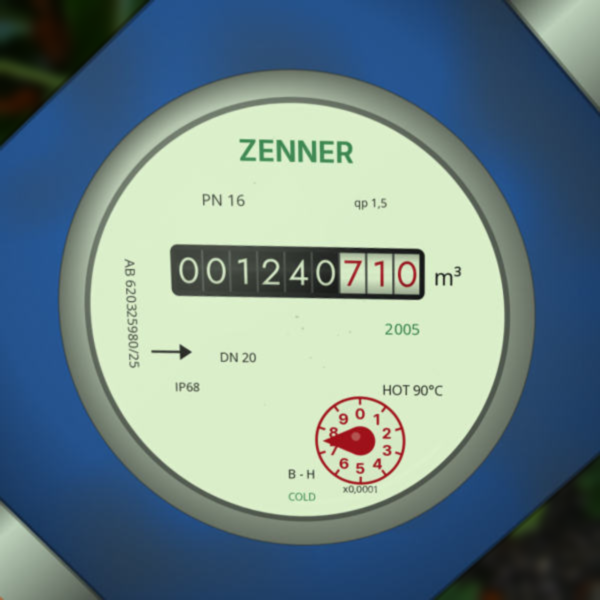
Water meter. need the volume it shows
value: 1240.7107 m³
